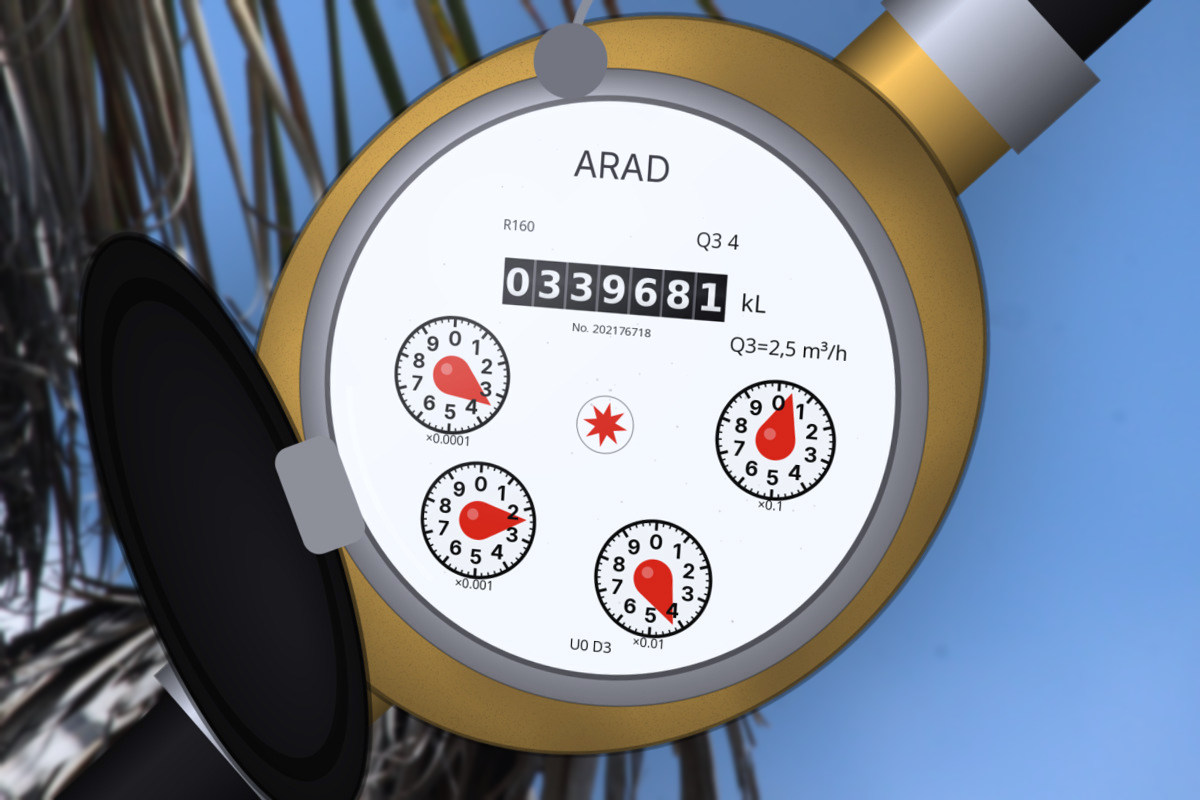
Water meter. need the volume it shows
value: 339681.0423 kL
